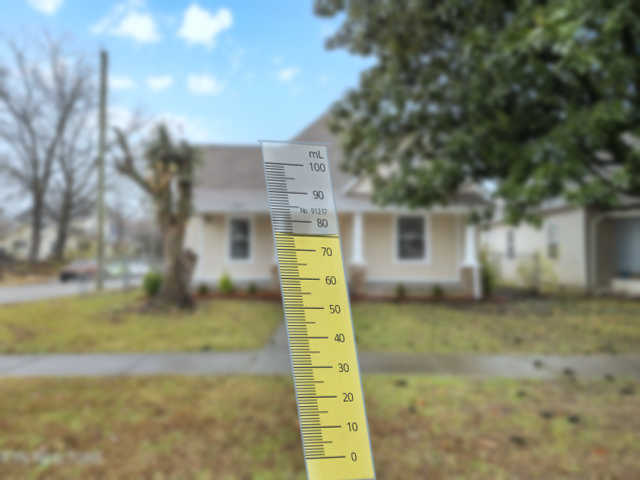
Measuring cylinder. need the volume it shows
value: 75 mL
